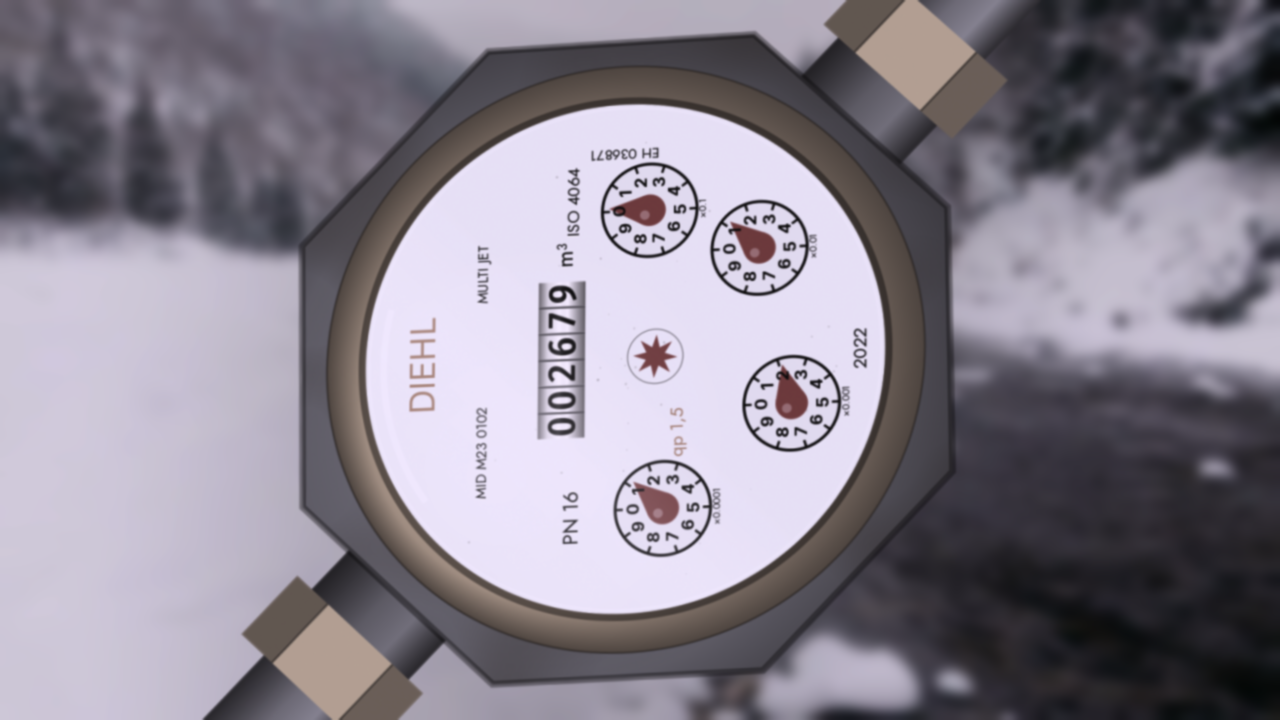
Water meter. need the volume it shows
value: 2679.0121 m³
